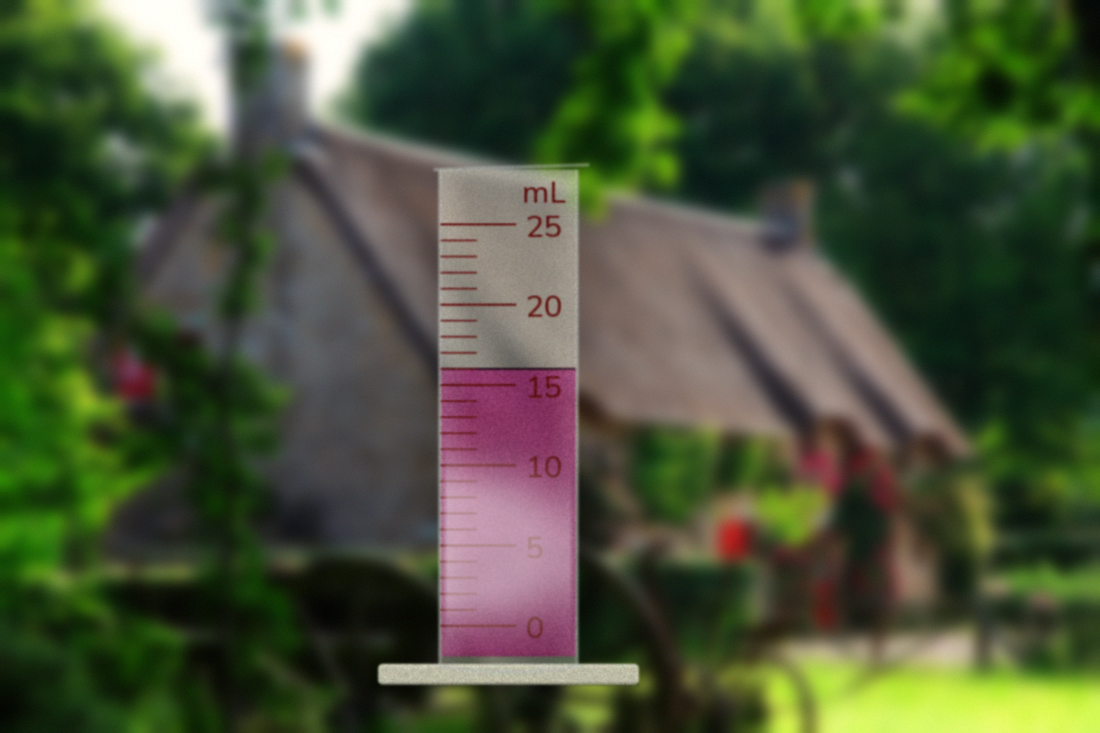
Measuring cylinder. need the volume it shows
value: 16 mL
